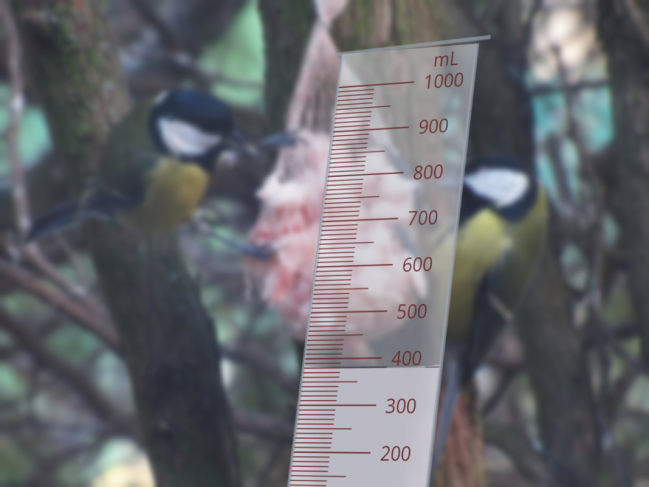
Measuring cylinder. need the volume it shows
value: 380 mL
